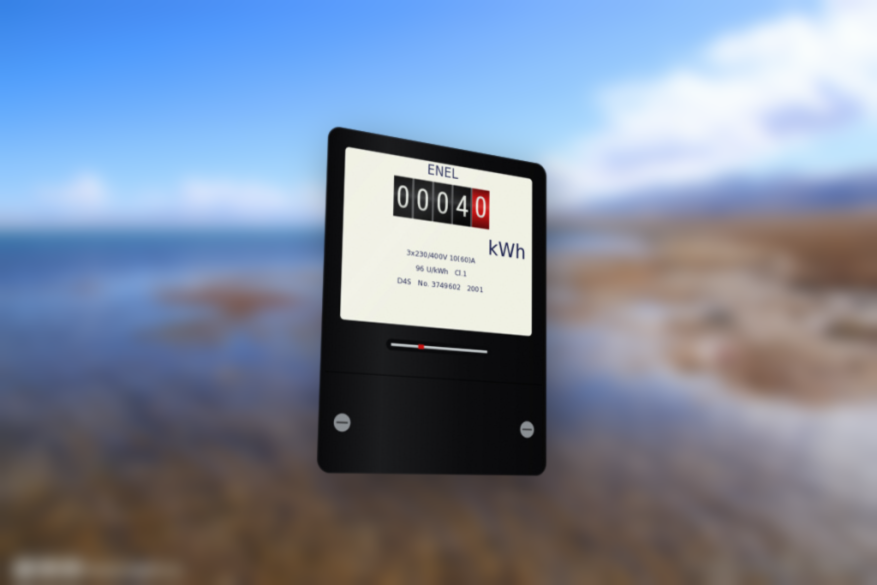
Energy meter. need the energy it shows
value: 4.0 kWh
